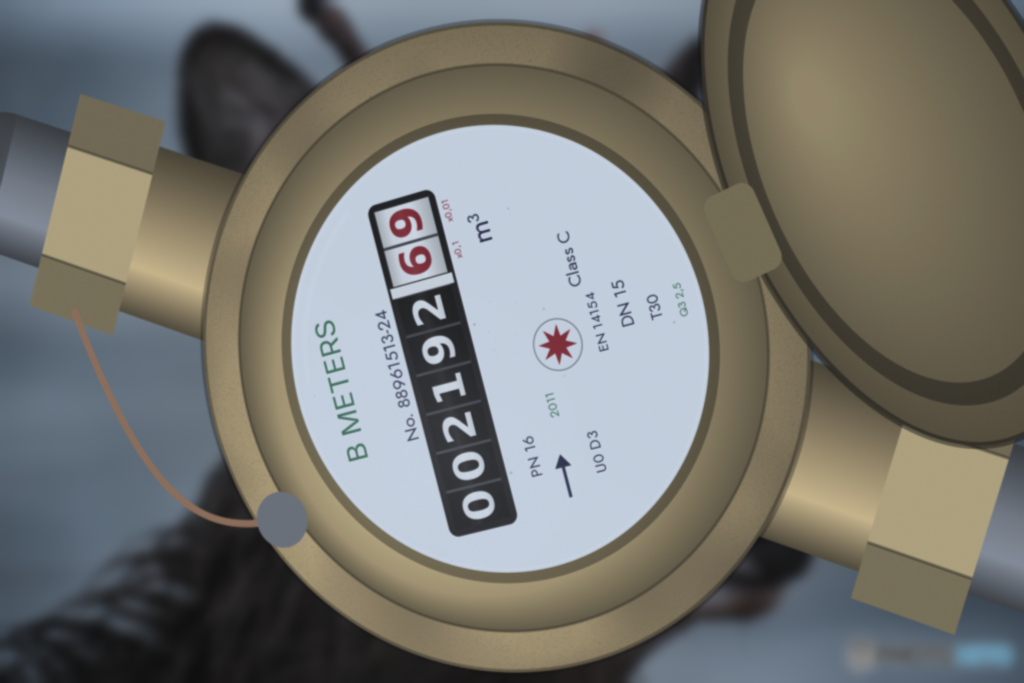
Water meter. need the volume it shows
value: 2192.69 m³
